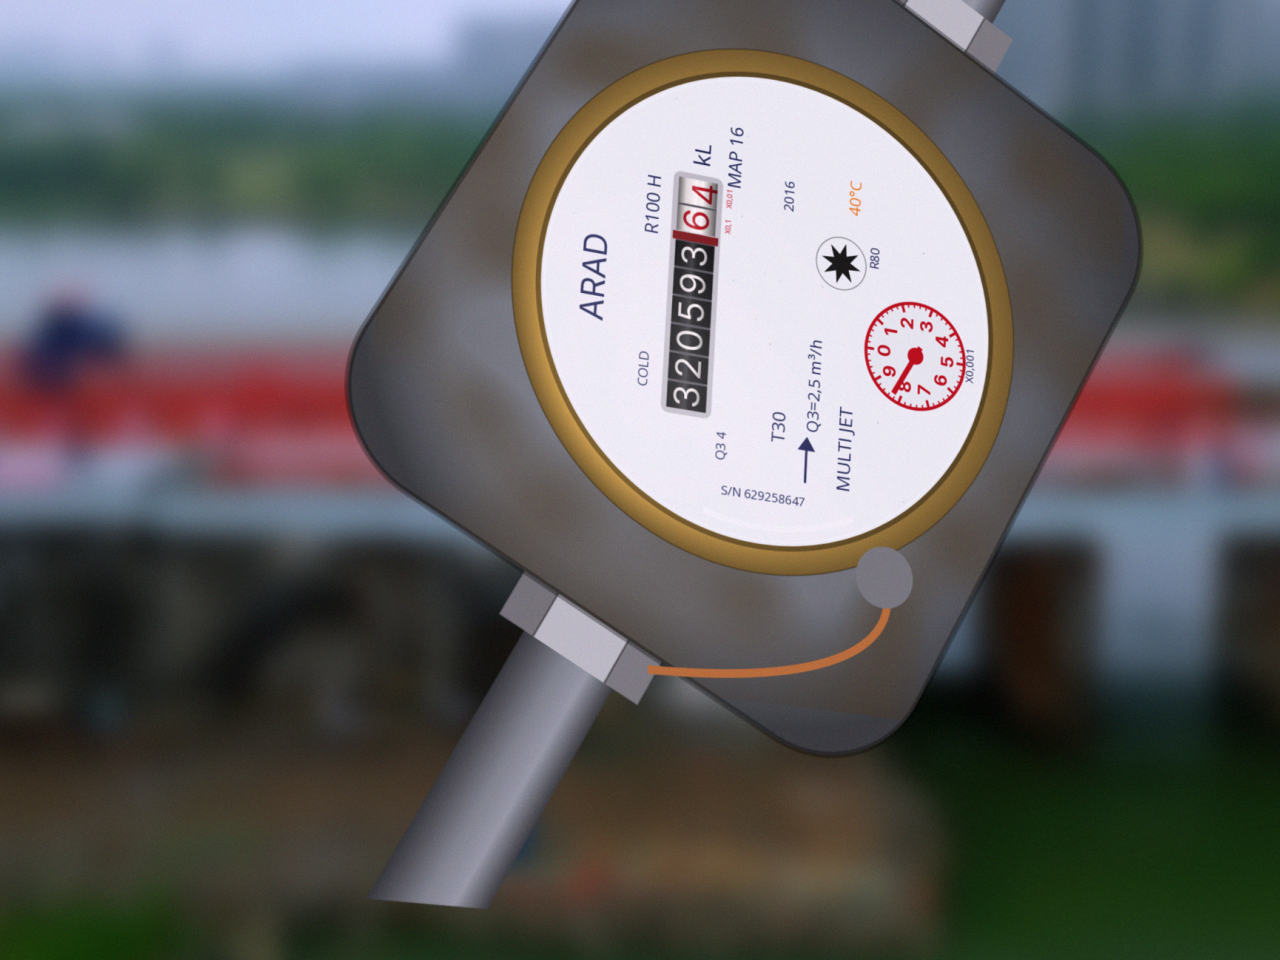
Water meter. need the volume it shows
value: 320593.638 kL
